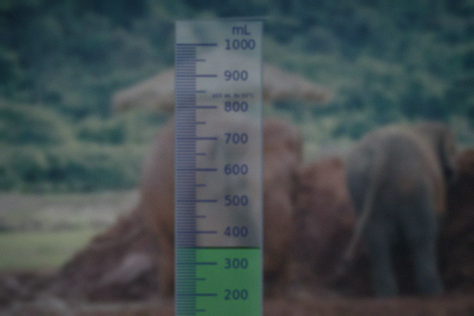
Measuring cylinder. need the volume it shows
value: 350 mL
